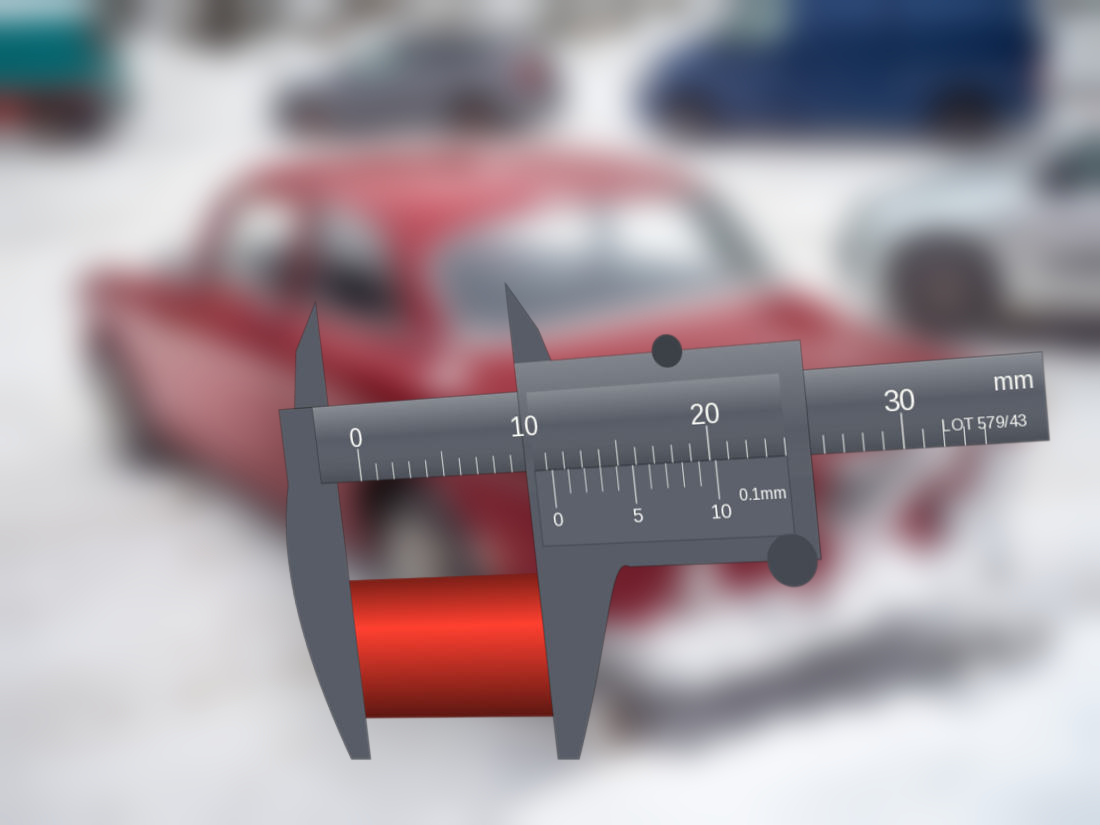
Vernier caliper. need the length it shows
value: 11.3 mm
